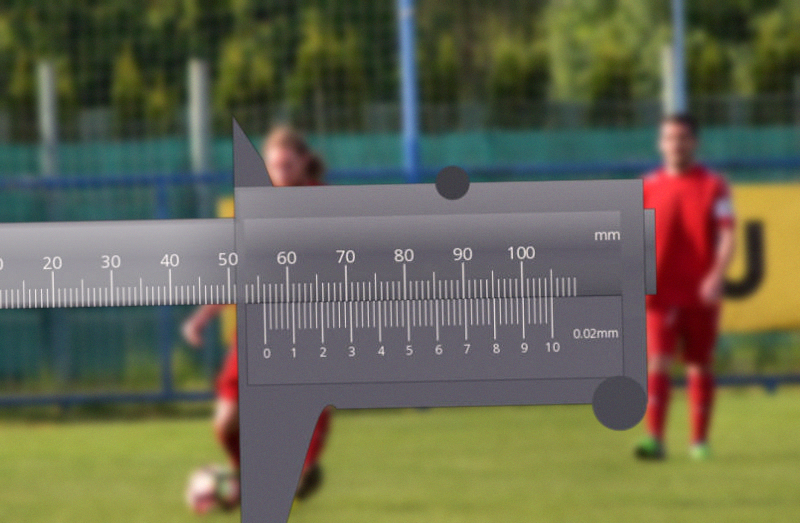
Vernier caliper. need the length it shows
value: 56.0 mm
